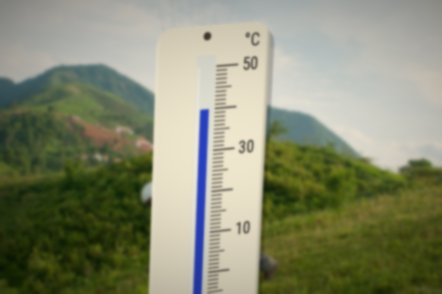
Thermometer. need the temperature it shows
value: 40 °C
